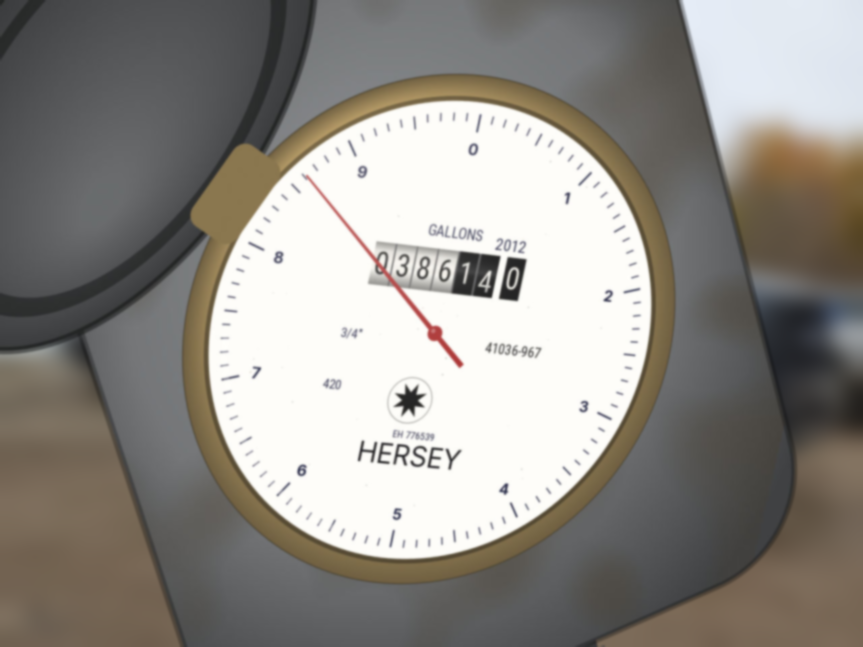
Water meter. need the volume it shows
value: 386138.6 gal
